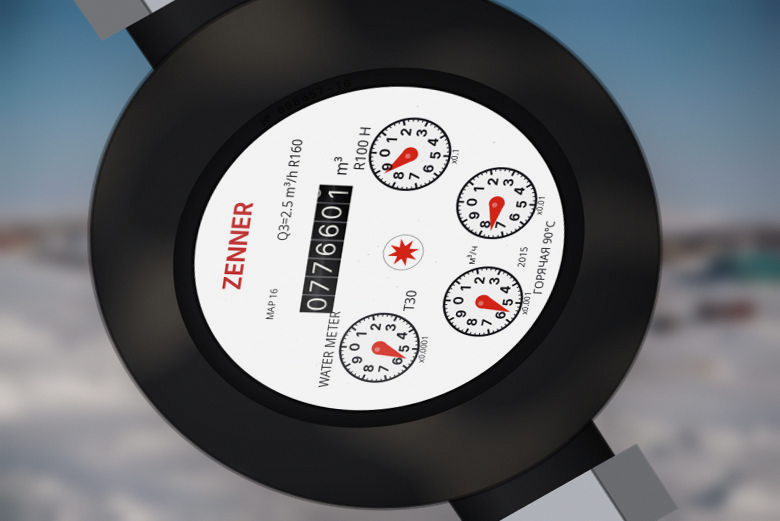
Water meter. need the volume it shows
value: 776600.8755 m³
